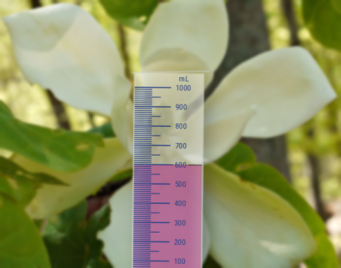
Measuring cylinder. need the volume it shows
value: 600 mL
